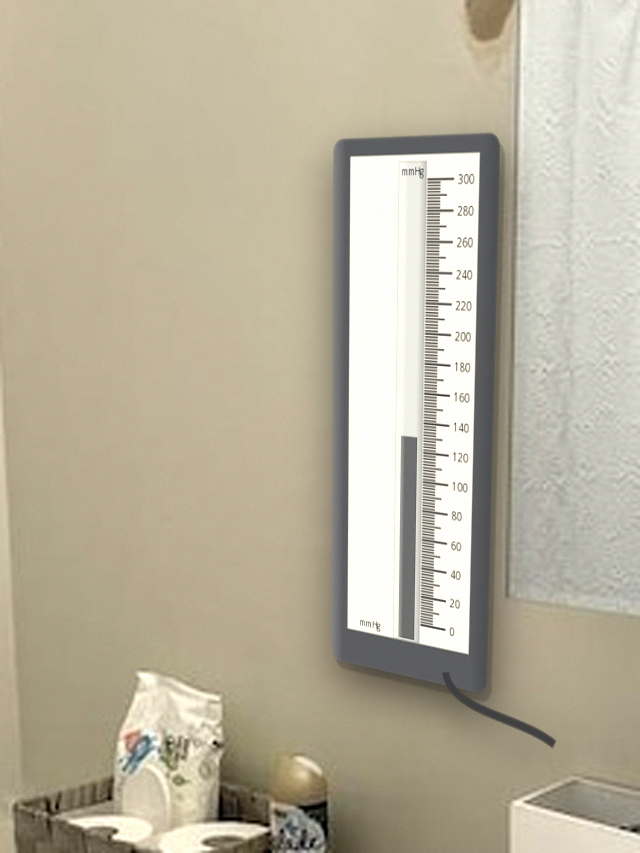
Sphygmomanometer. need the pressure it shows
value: 130 mmHg
